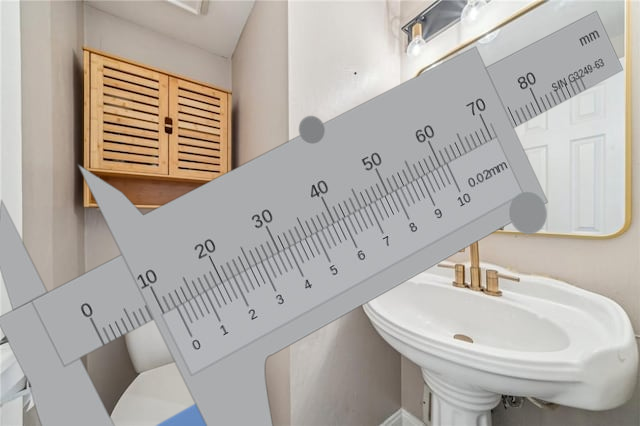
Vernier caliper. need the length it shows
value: 12.2 mm
